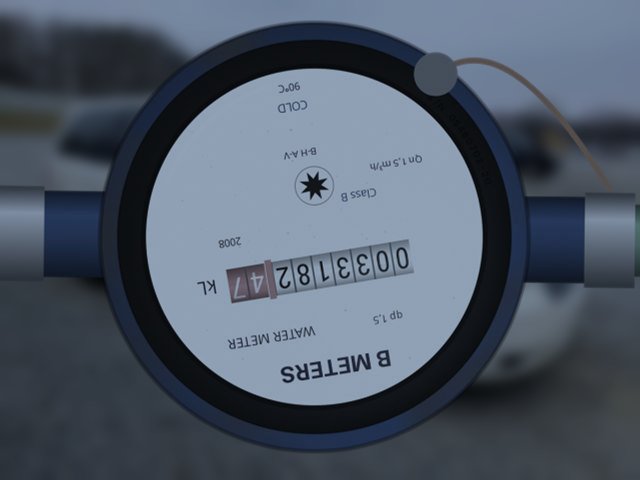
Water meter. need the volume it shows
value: 33182.47 kL
